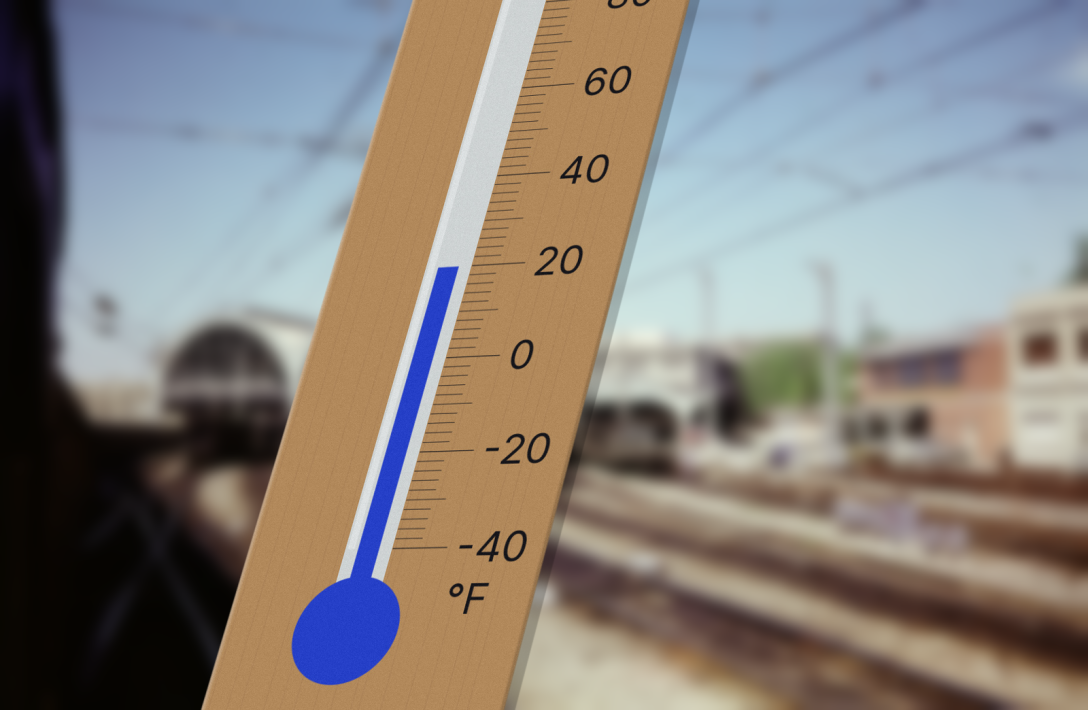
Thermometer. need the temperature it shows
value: 20 °F
